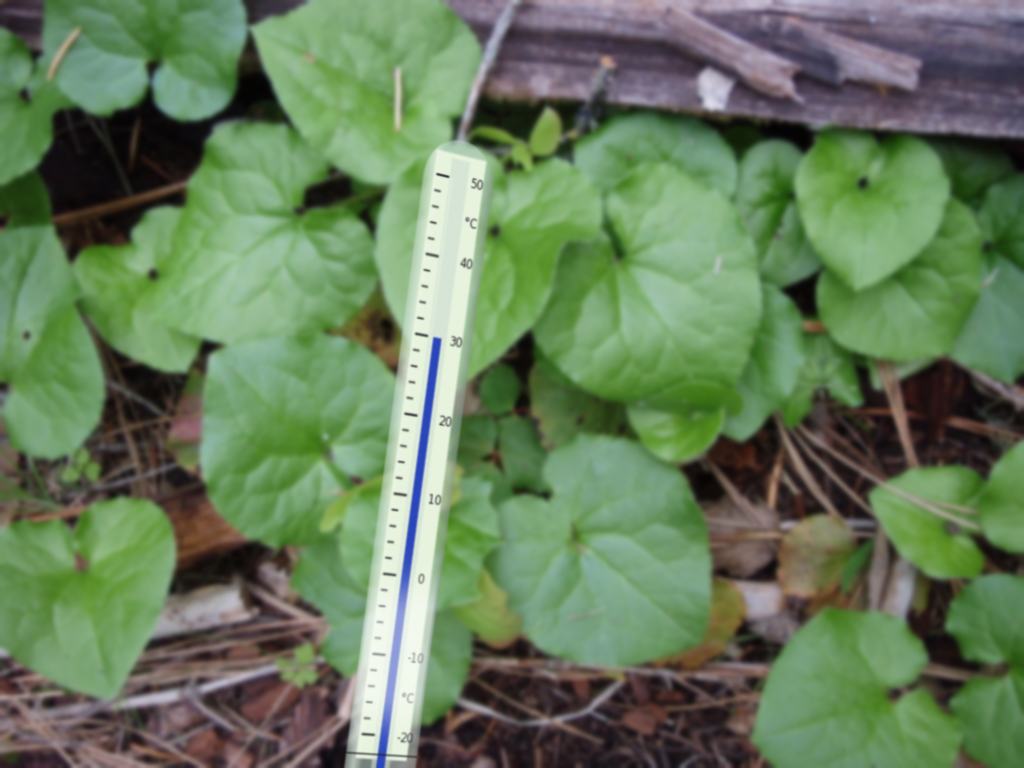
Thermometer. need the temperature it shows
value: 30 °C
